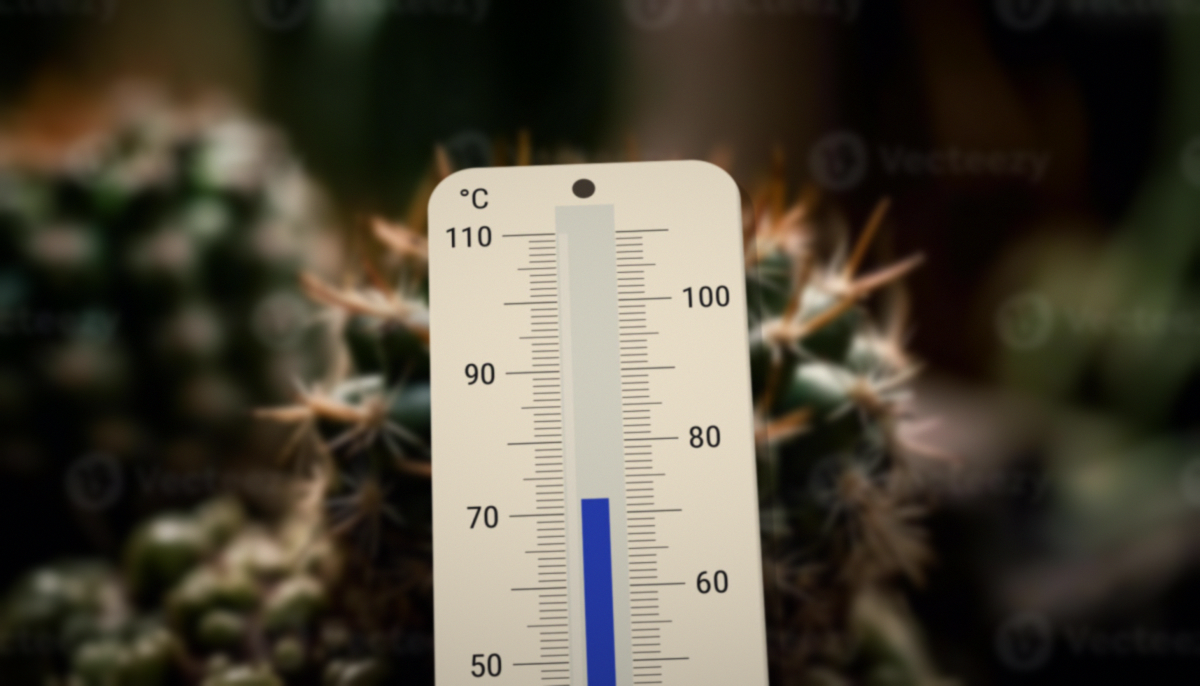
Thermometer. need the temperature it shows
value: 72 °C
